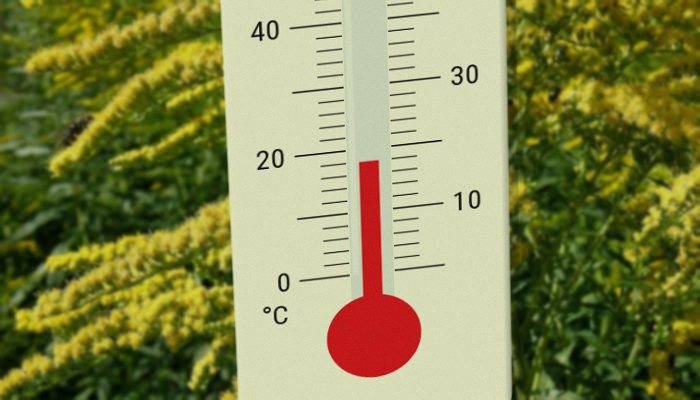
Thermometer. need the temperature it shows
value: 18 °C
